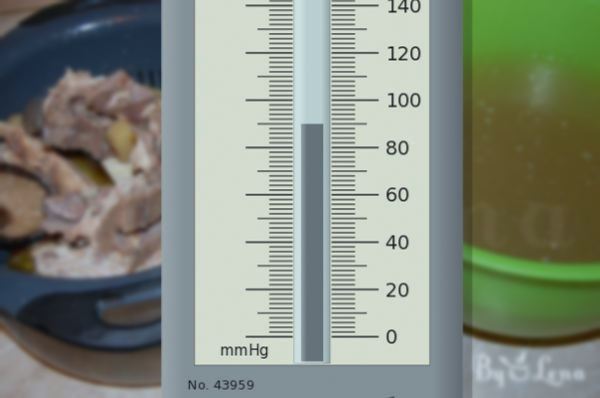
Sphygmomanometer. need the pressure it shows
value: 90 mmHg
